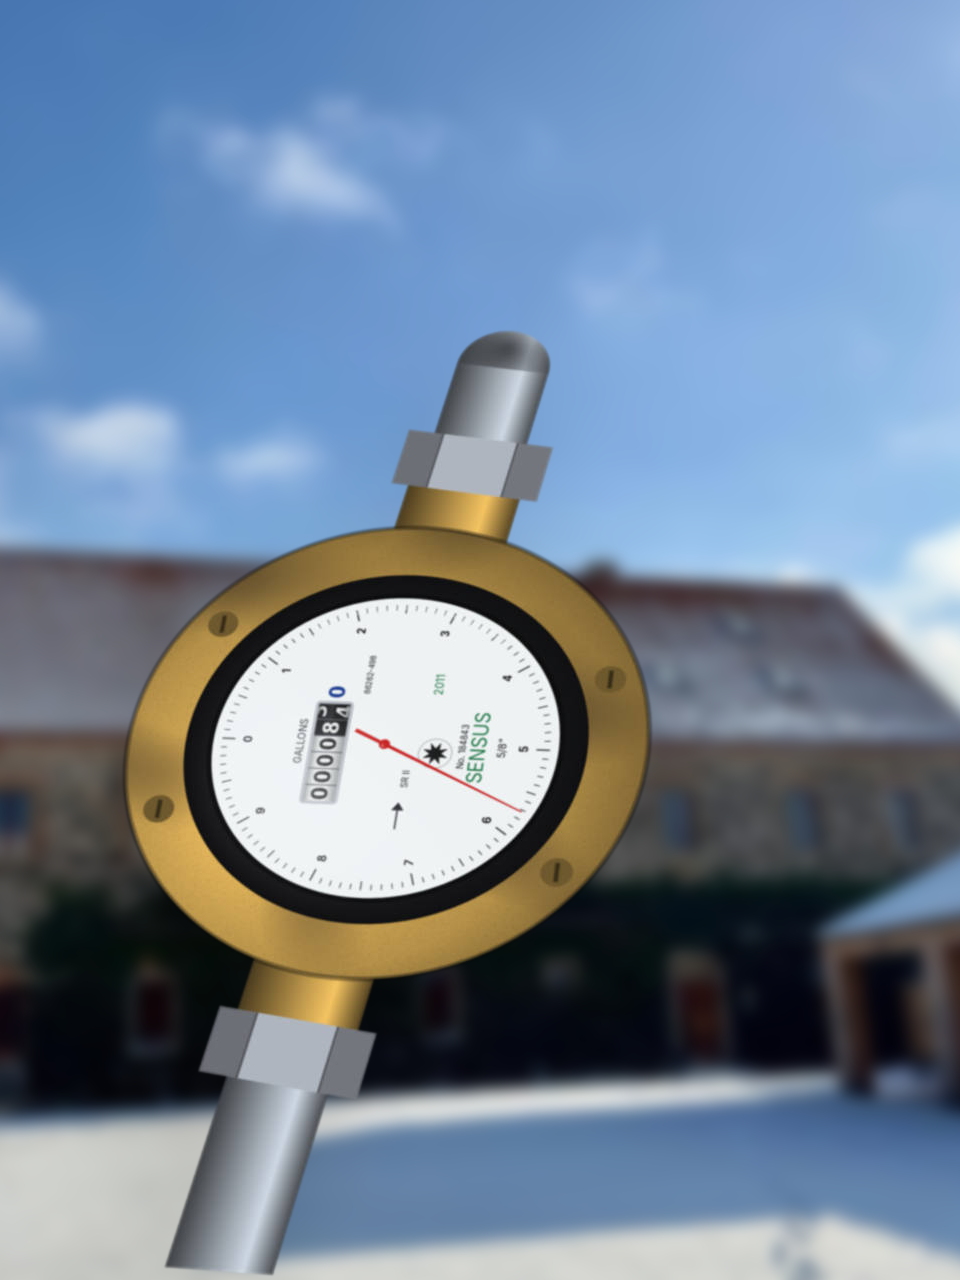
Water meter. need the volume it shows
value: 835.7 gal
